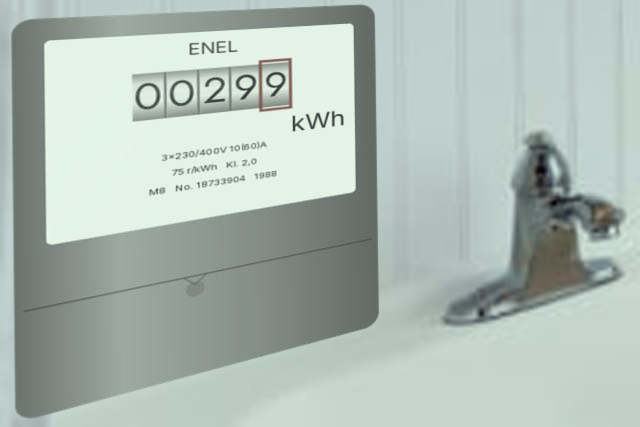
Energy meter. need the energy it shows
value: 29.9 kWh
